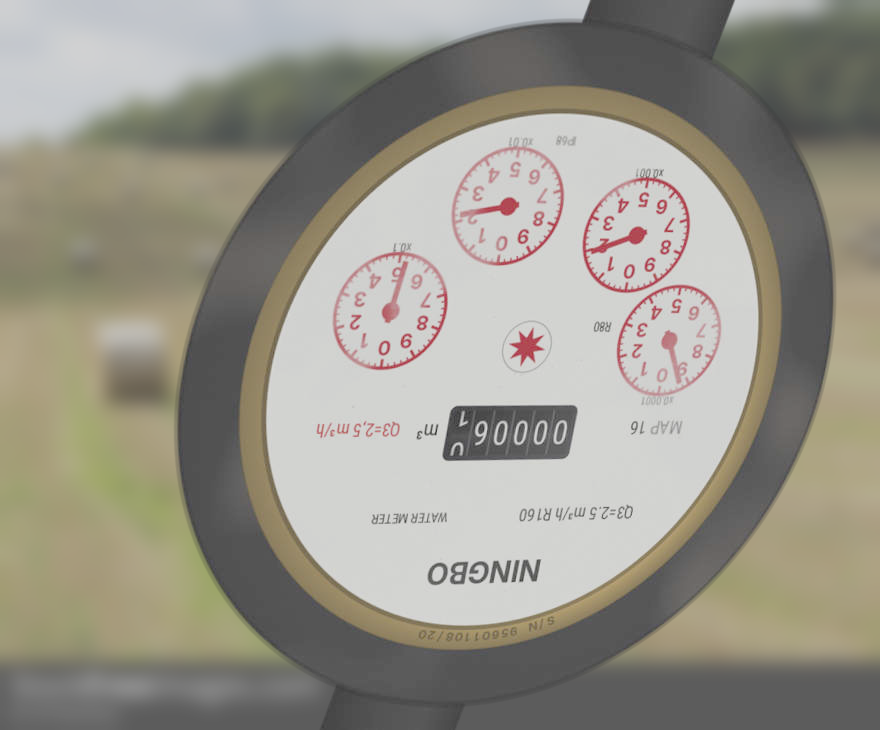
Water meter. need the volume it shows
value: 60.5219 m³
